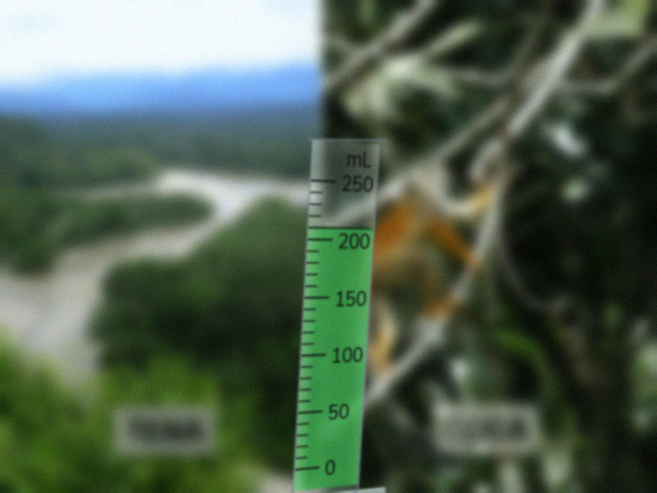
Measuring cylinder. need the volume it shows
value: 210 mL
